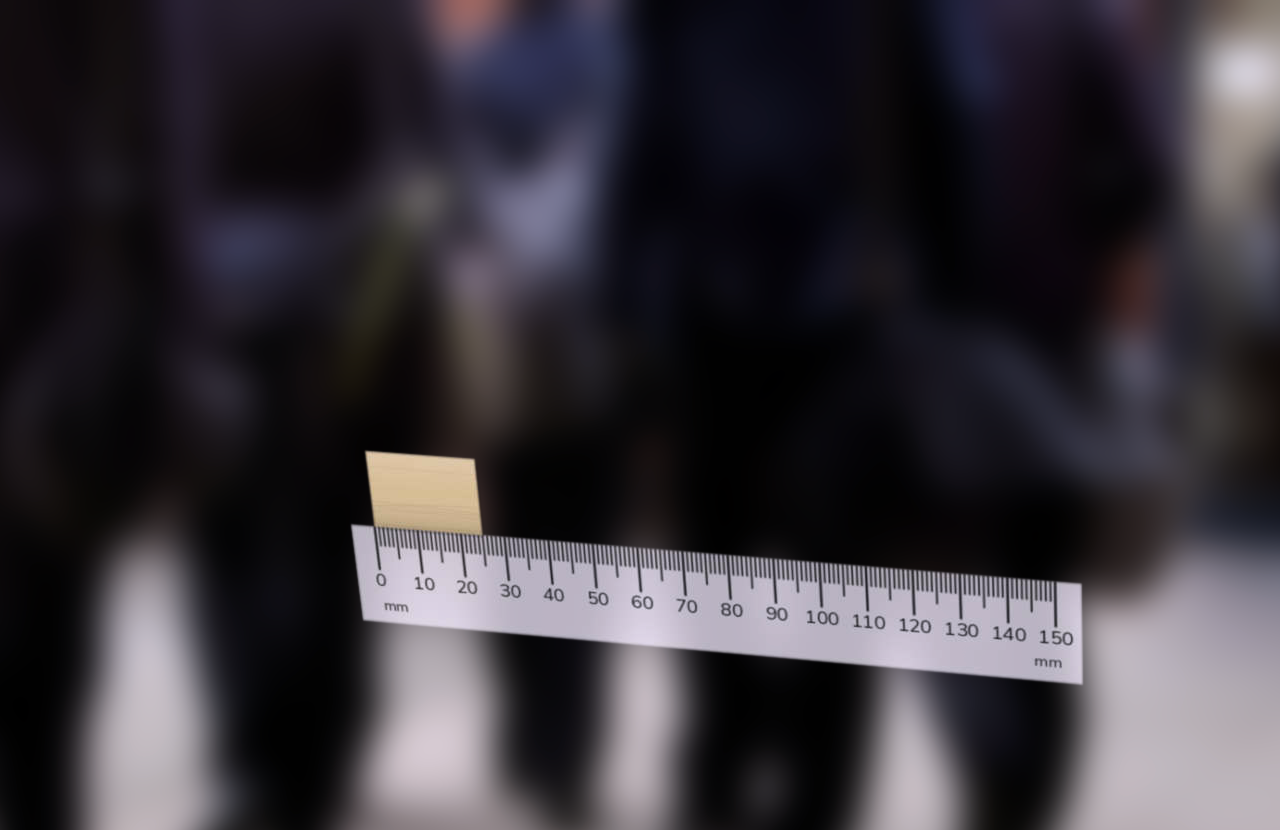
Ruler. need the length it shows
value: 25 mm
